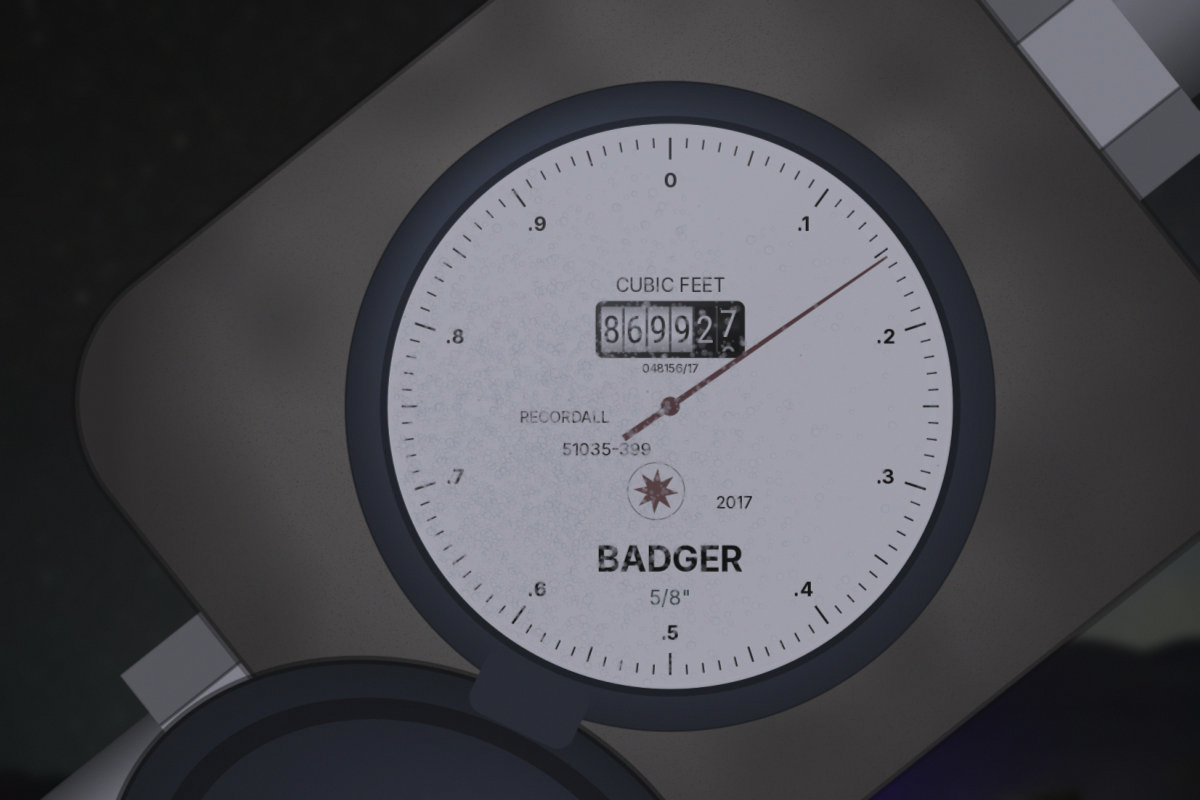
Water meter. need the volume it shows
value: 869927.15 ft³
